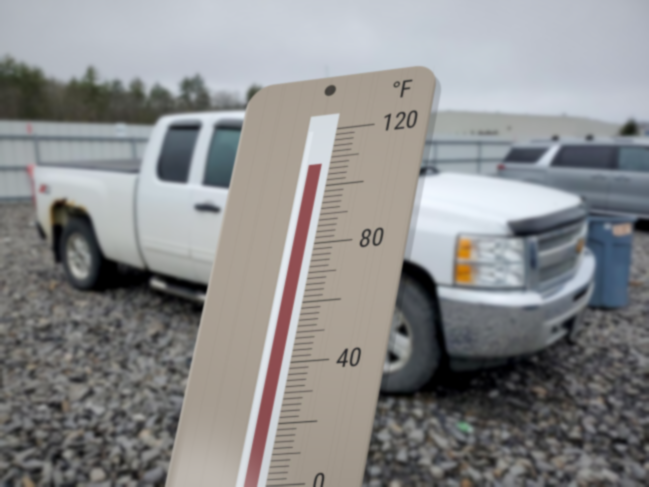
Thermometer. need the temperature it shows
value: 108 °F
